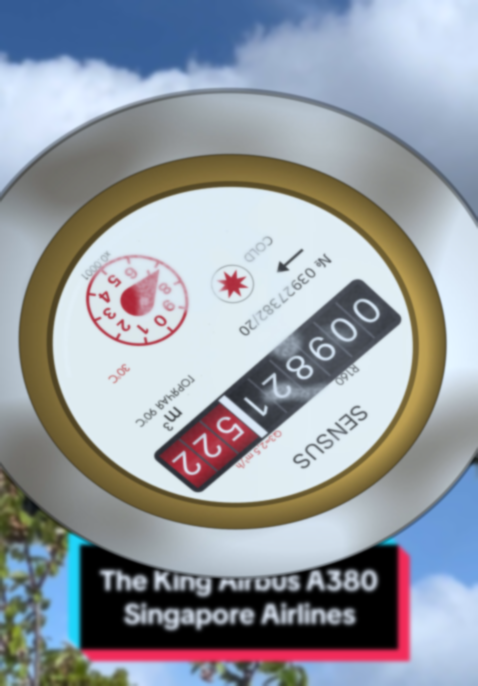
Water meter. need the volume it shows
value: 9821.5227 m³
